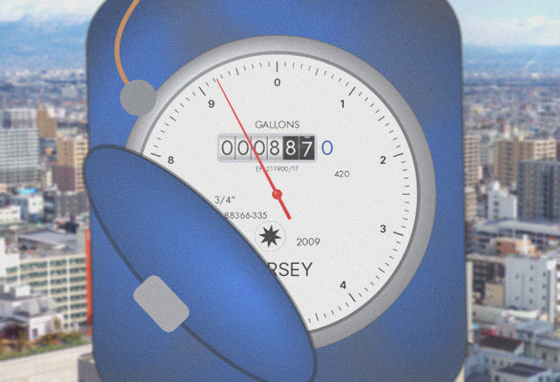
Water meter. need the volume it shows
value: 8869.2 gal
